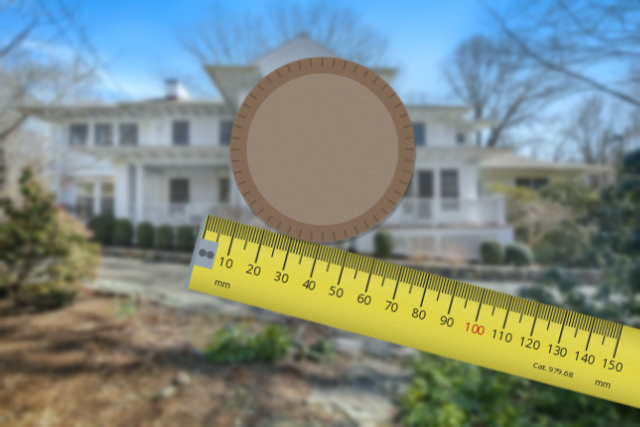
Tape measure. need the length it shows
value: 65 mm
